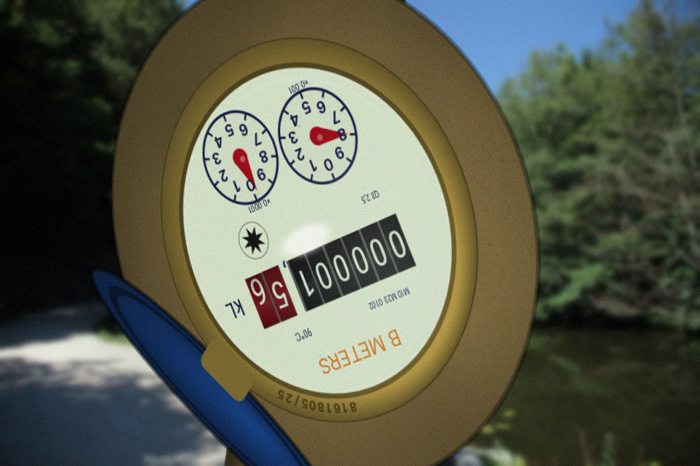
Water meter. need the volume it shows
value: 1.5579 kL
